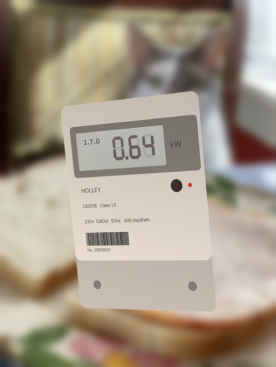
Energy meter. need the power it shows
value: 0.64 kW
